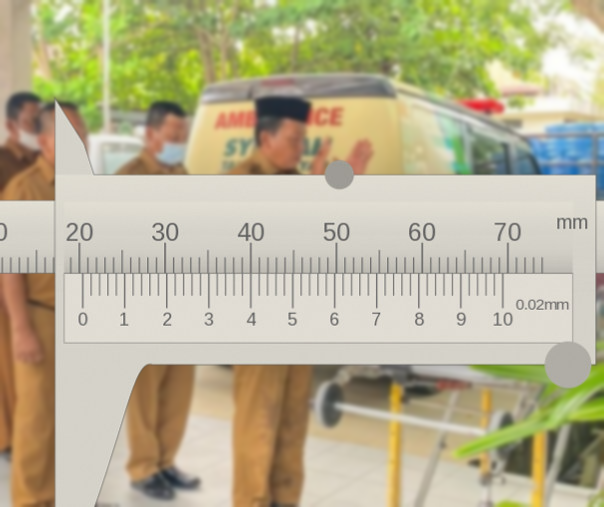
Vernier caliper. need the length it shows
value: 20.4 mm
